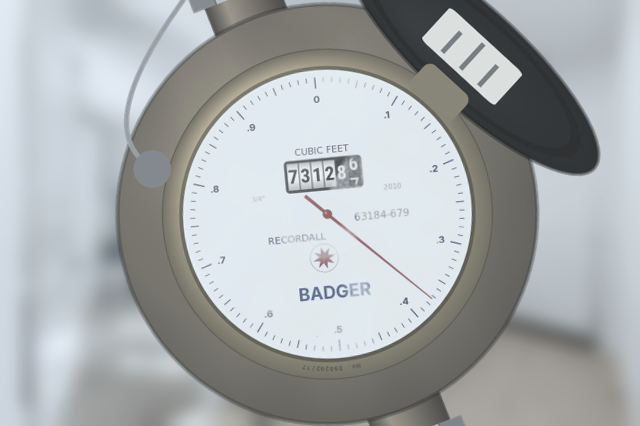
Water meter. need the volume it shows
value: 731286.37 ft³
